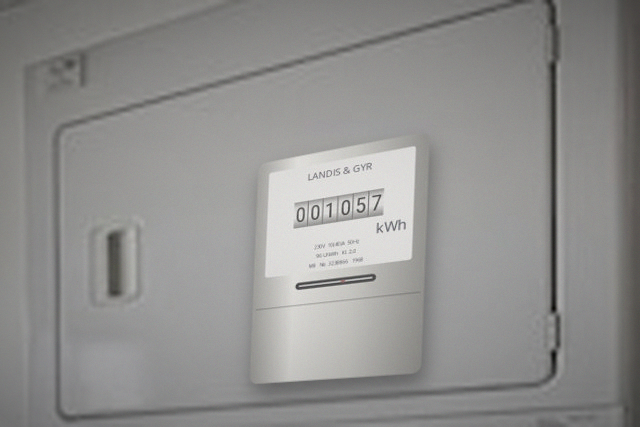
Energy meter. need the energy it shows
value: 1057 kWh
